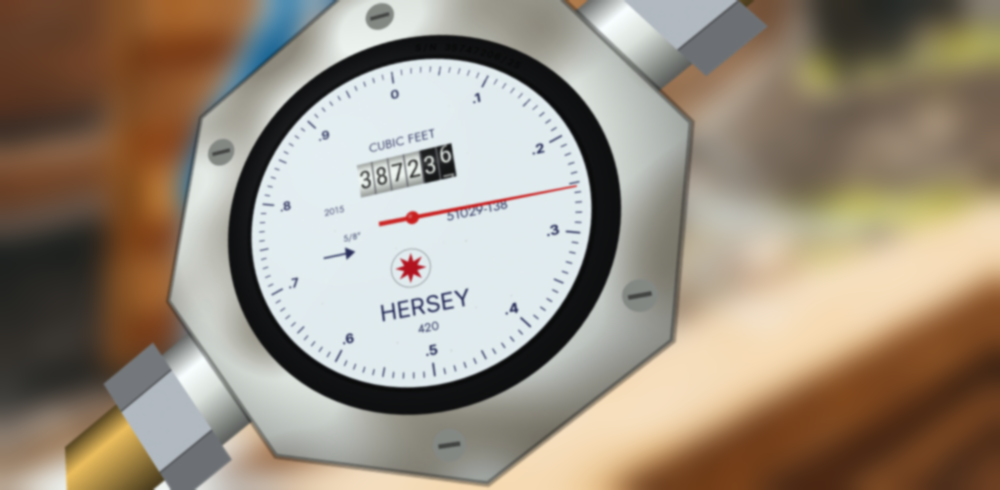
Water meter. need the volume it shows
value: 387236.25 ft³
